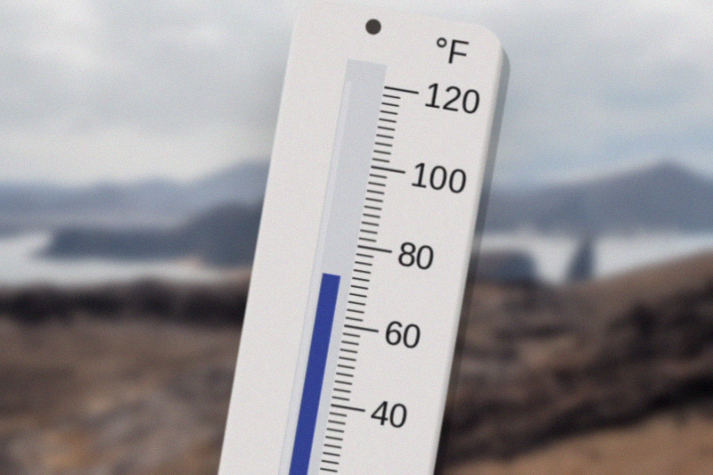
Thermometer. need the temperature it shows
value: 72 °F
